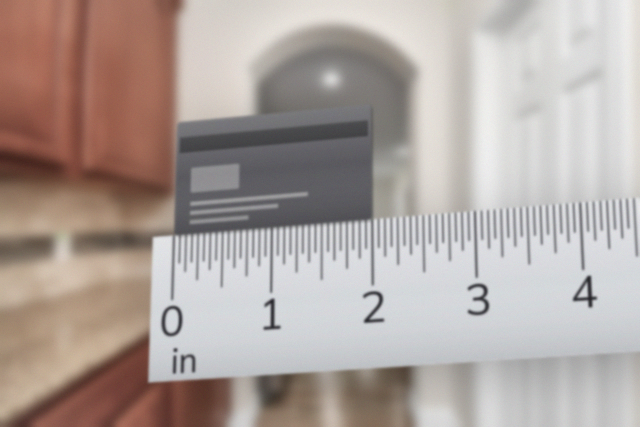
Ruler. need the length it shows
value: 2 in
